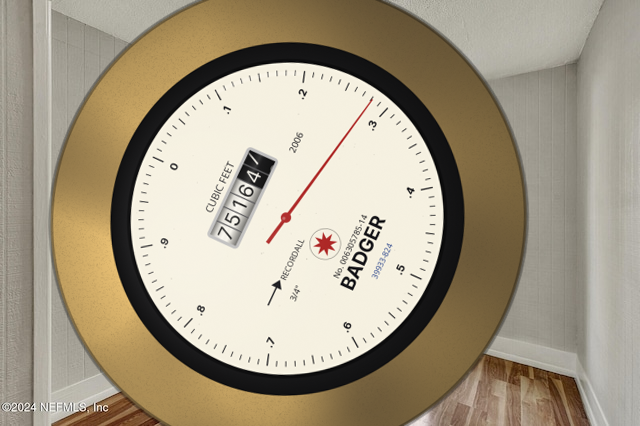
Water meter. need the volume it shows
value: 751647.28 ft³
